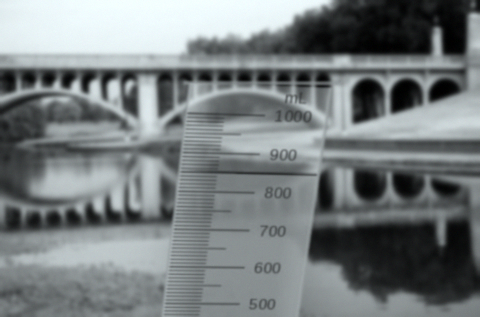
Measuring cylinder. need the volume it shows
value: 850 mL
